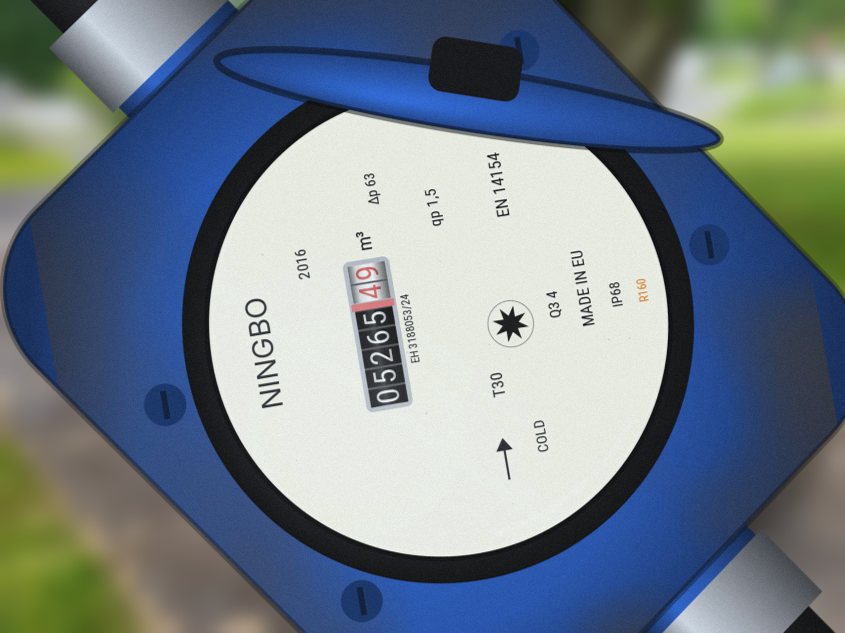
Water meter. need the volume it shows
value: 5265.49 m³
